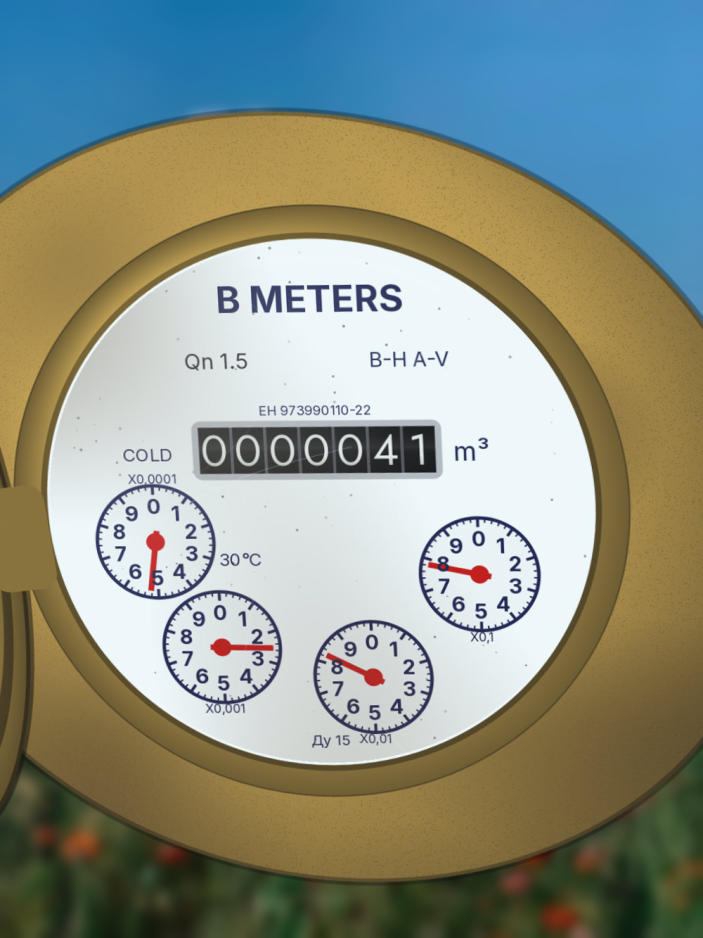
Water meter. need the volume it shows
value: 41.7825 m³
